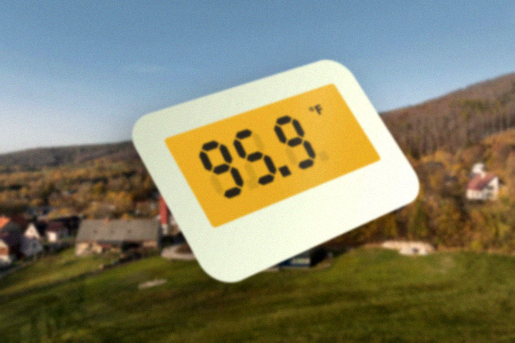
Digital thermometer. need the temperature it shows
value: 95.9 °F
